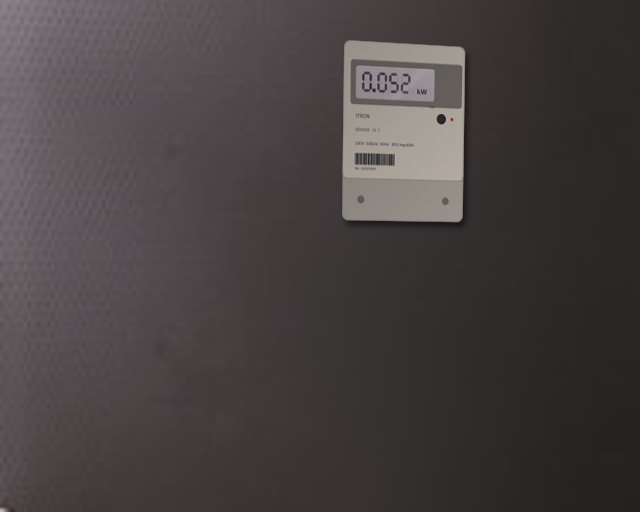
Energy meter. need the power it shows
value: 0.052 kW
